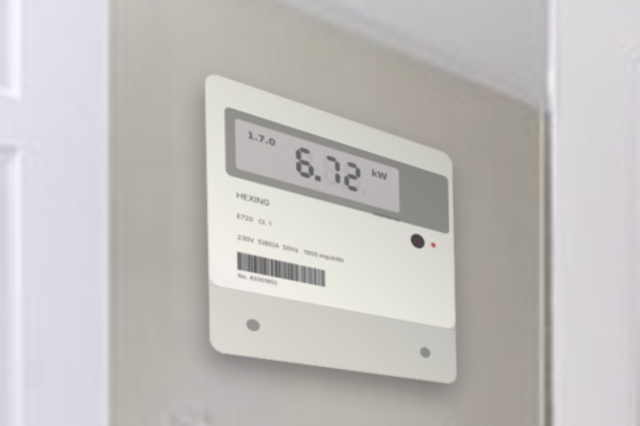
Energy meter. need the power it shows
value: 6.72 kW
